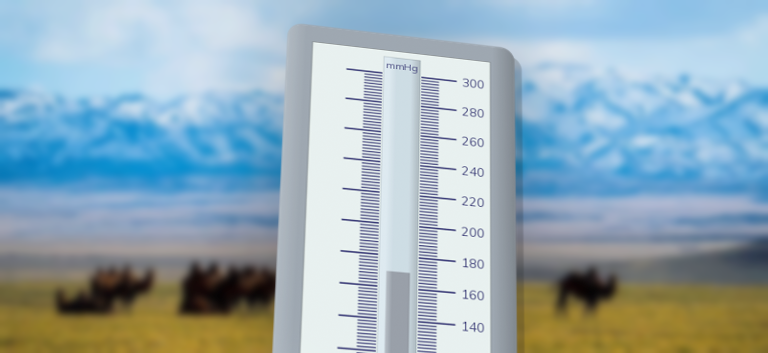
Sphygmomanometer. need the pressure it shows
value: 170 mmHg
